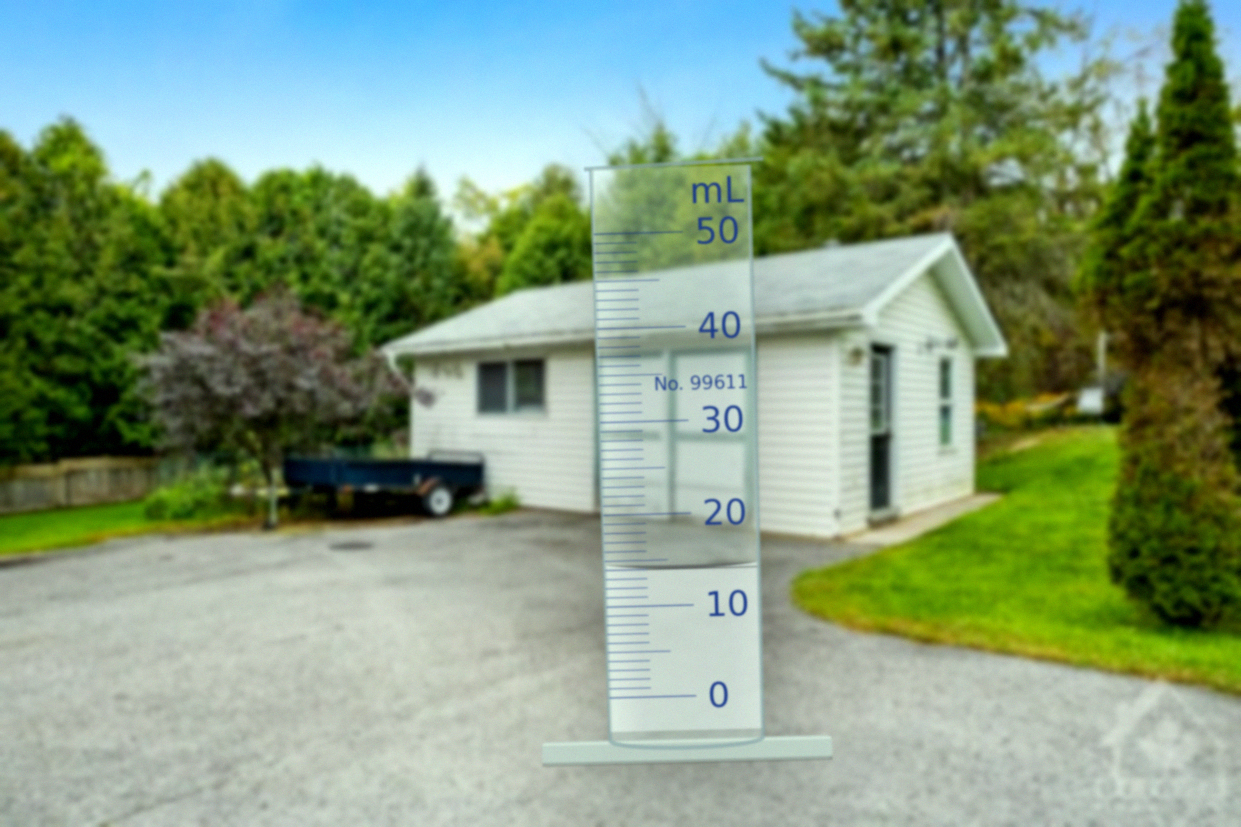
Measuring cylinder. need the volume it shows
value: 14 mL
